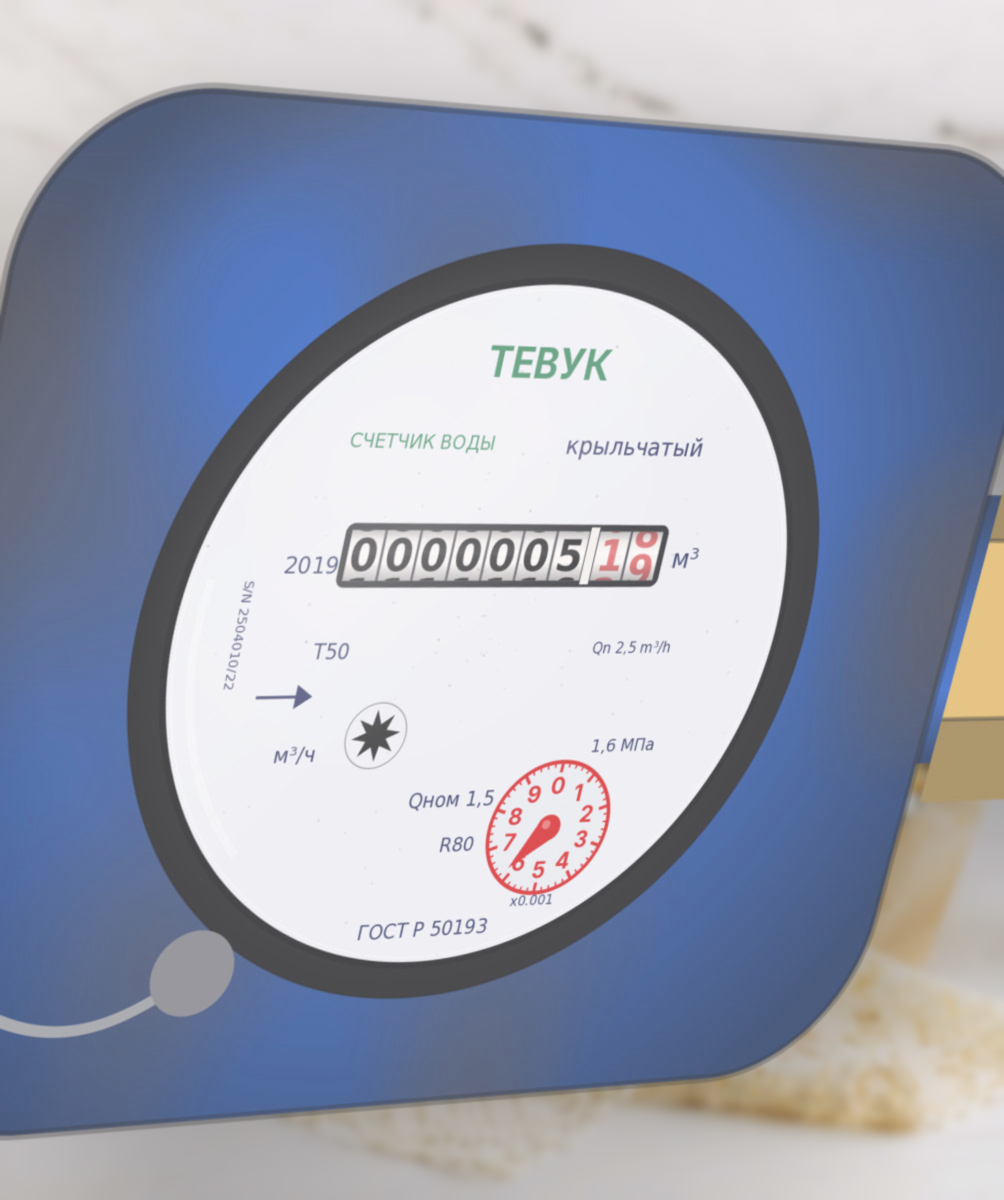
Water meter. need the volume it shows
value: 5.186 m³
